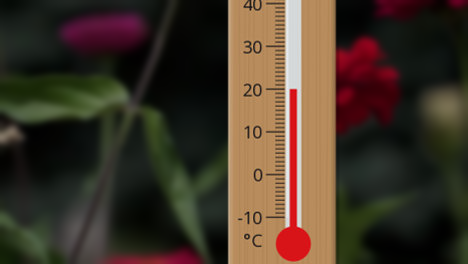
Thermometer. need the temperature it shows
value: 20 °C
